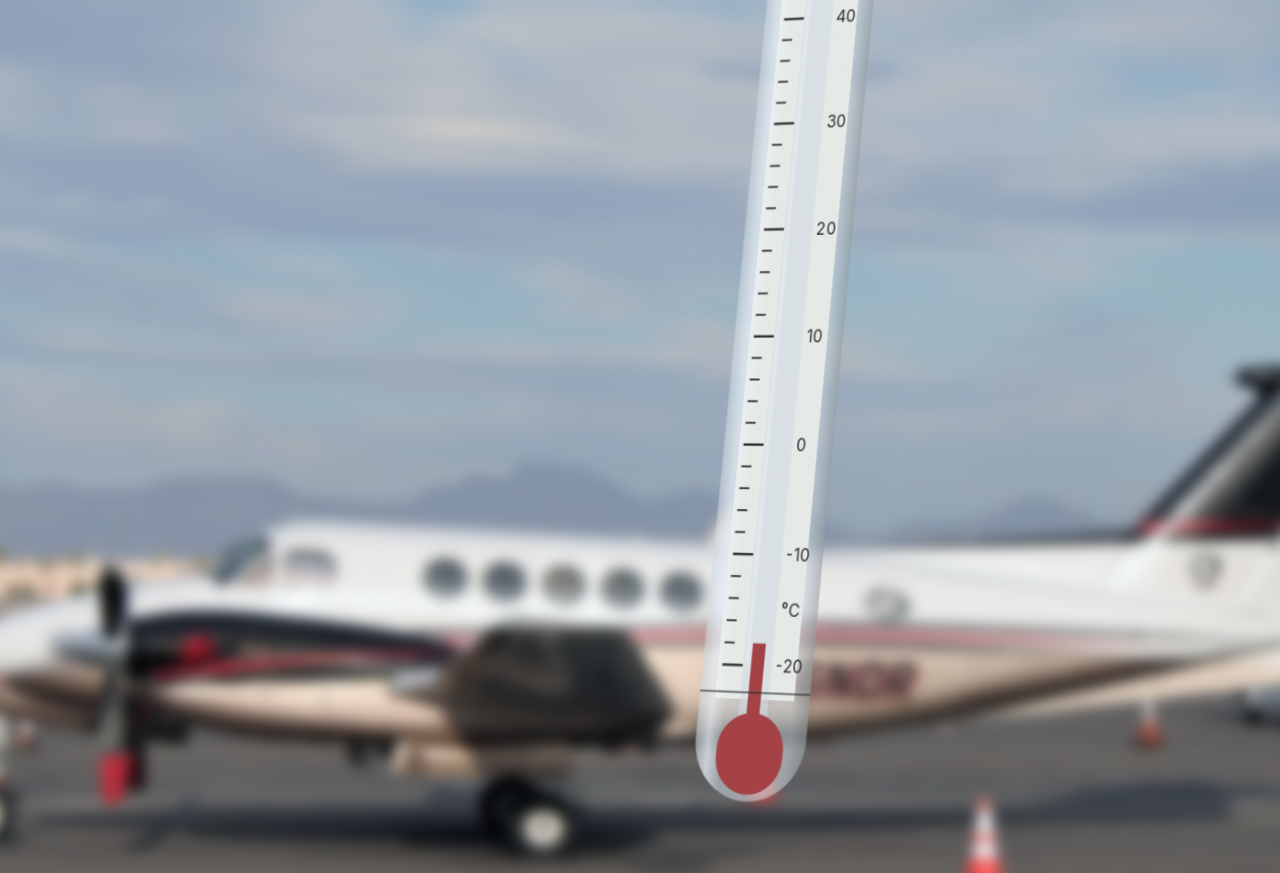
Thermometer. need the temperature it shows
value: -18 °C
